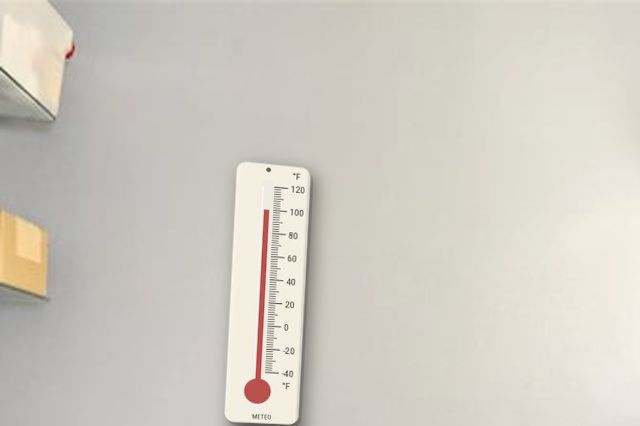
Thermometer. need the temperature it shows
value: 100 °F
